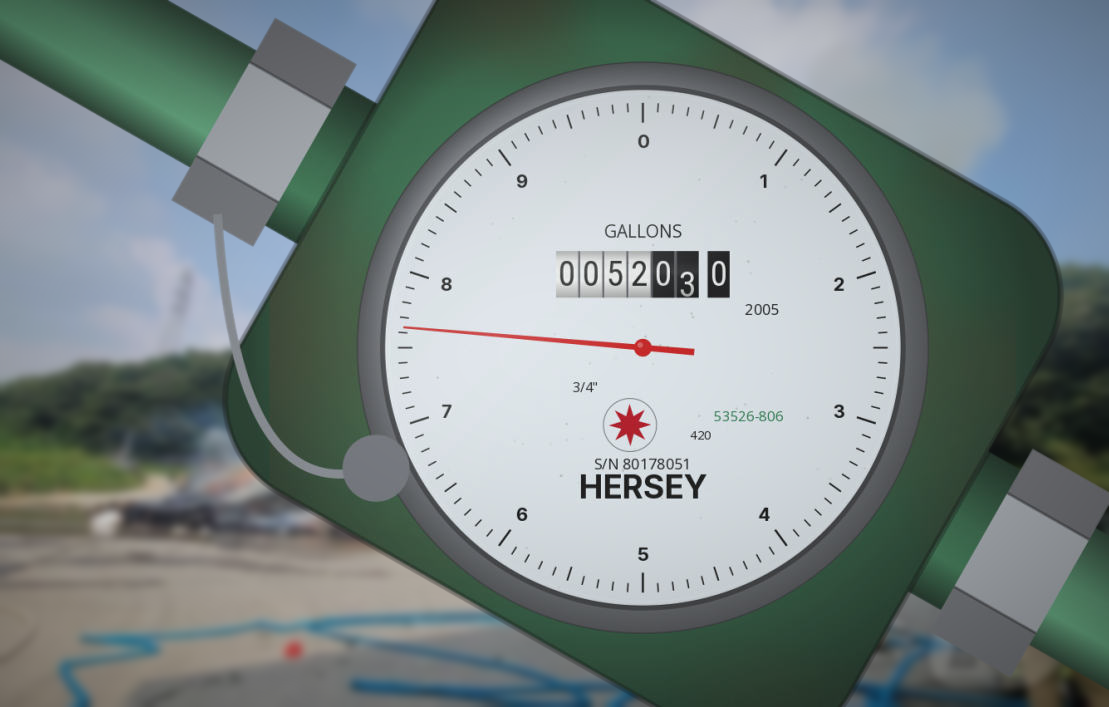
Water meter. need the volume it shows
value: 52027.6 gal
